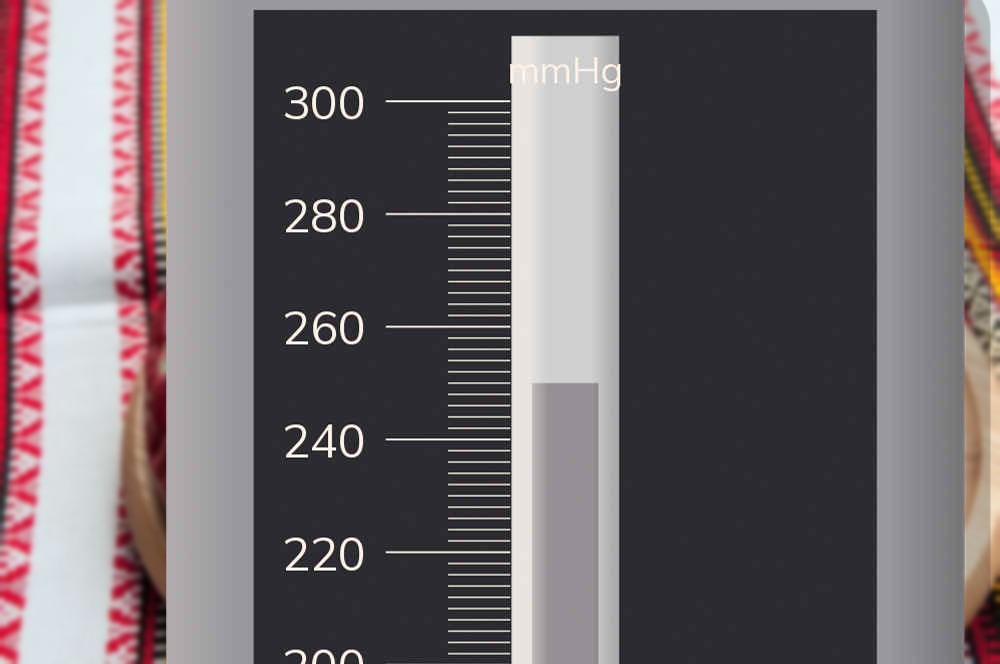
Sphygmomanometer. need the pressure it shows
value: 250 mmHg
